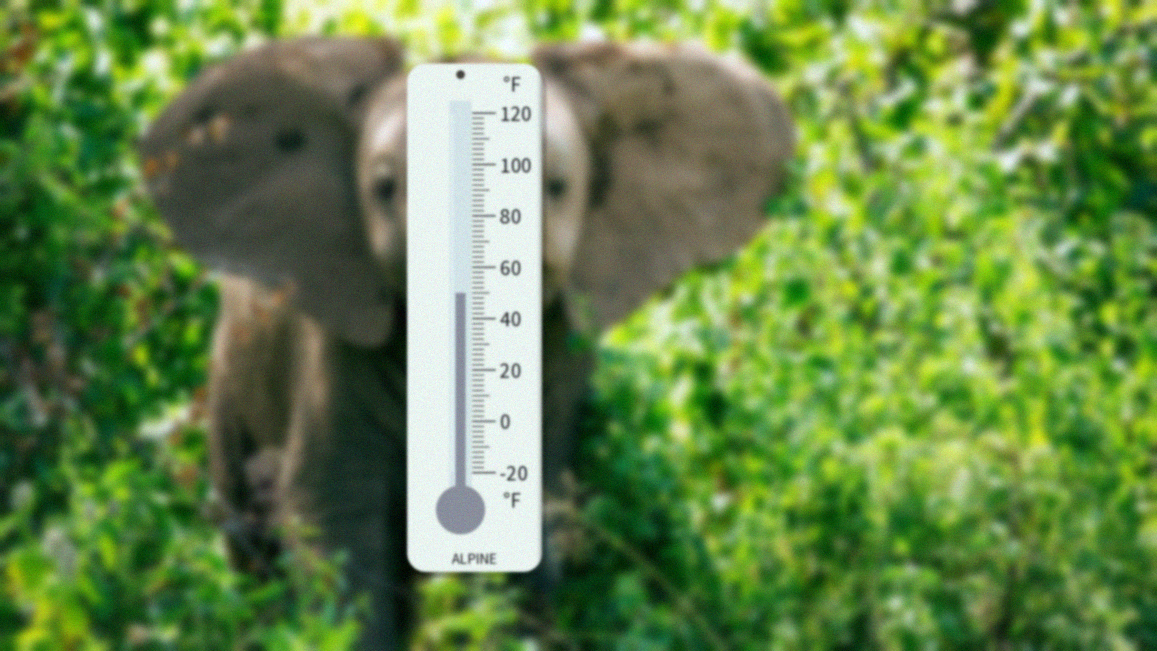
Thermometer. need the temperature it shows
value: 50 °F
